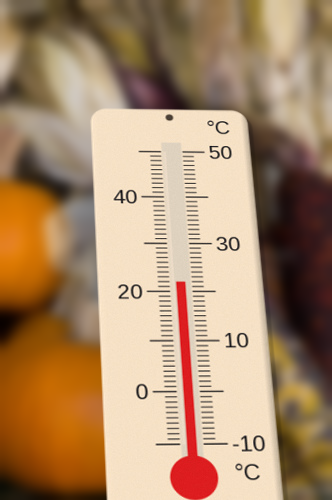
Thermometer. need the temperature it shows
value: 22 °C
